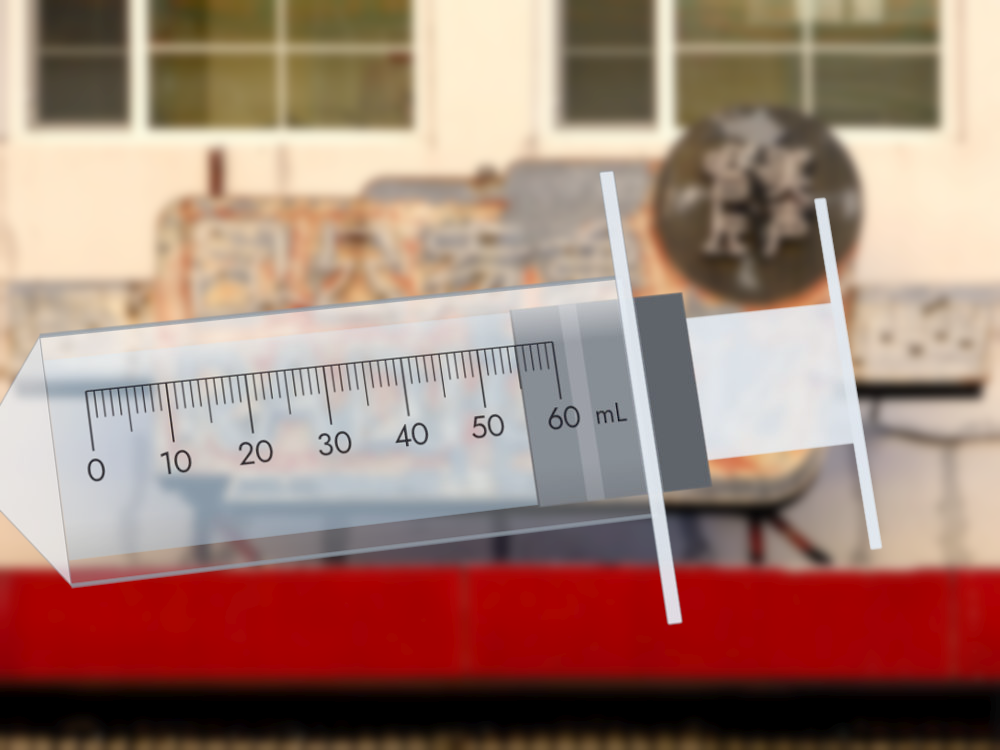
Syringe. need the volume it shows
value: 55 mL
